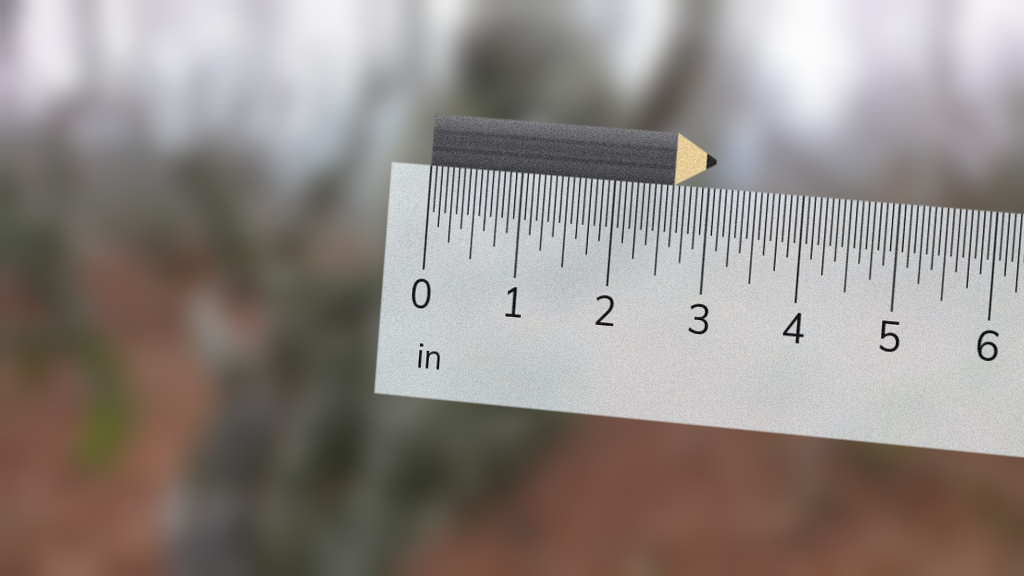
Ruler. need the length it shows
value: 3.0625 in
